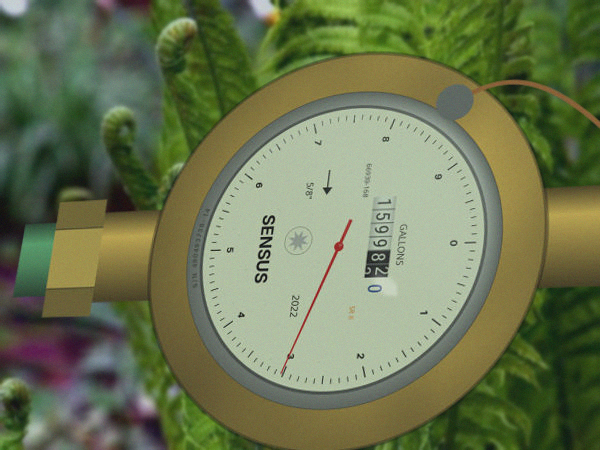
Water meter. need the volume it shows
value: 1599823.0 gal
